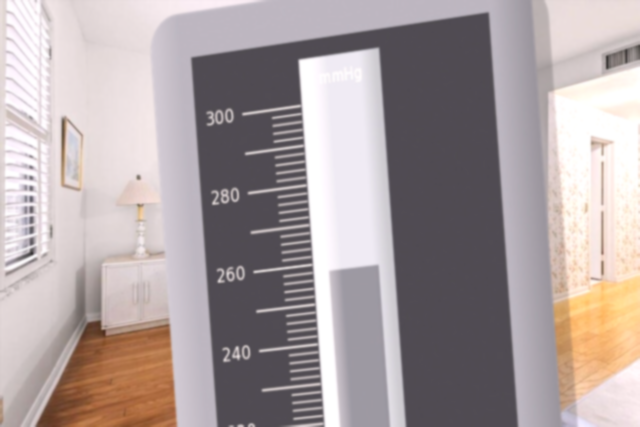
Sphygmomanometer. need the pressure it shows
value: 258 mmHg
